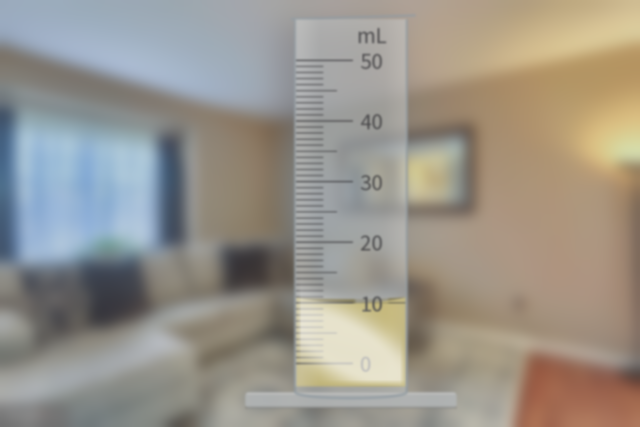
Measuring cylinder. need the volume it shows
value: 10 mL
